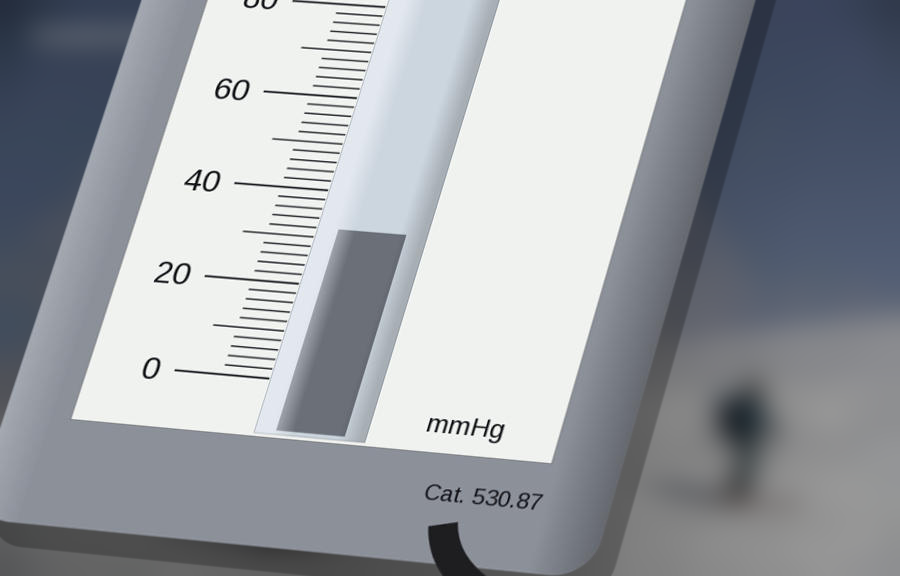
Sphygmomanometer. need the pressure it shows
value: 32 mmHg
